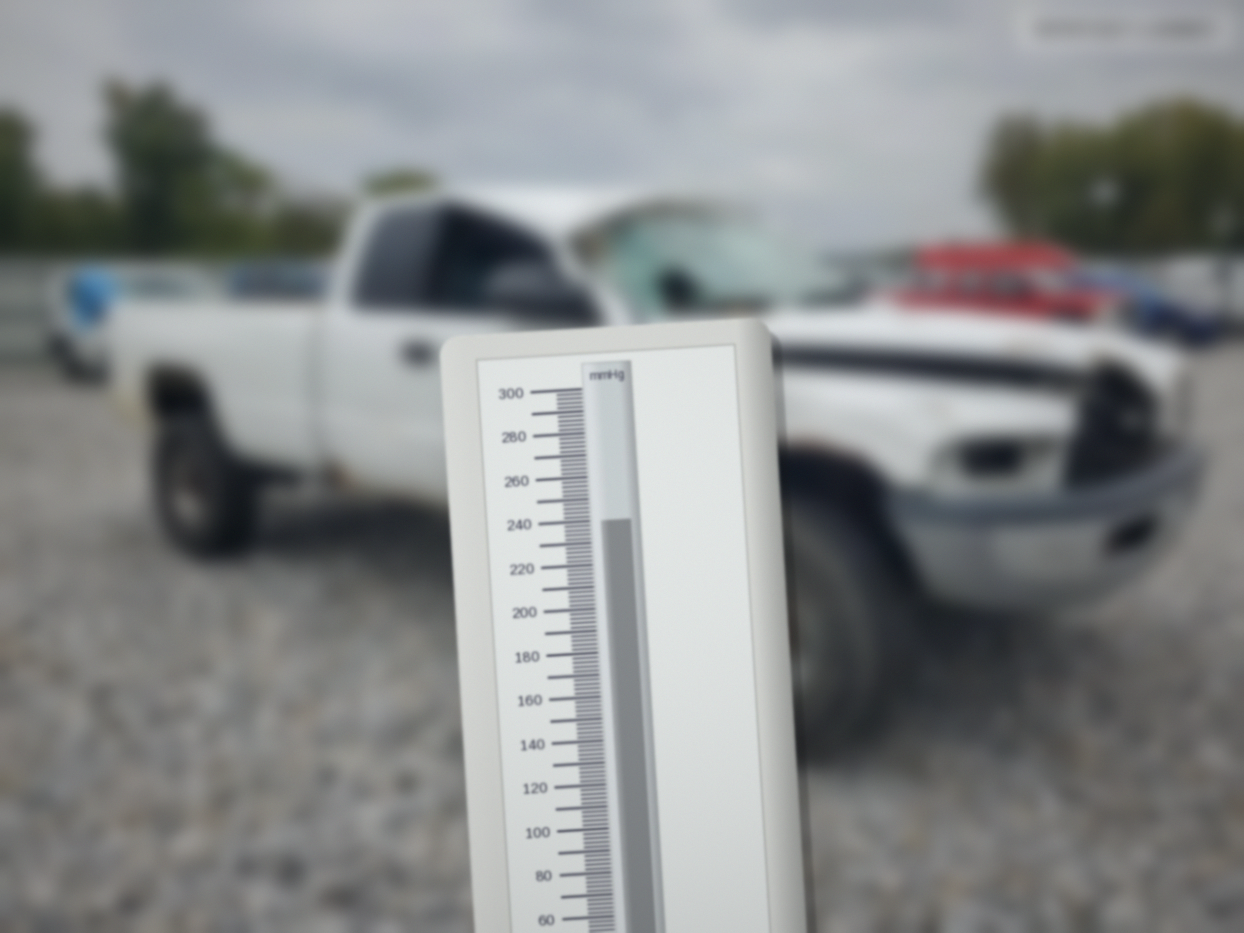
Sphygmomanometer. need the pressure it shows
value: 240 mmHg
